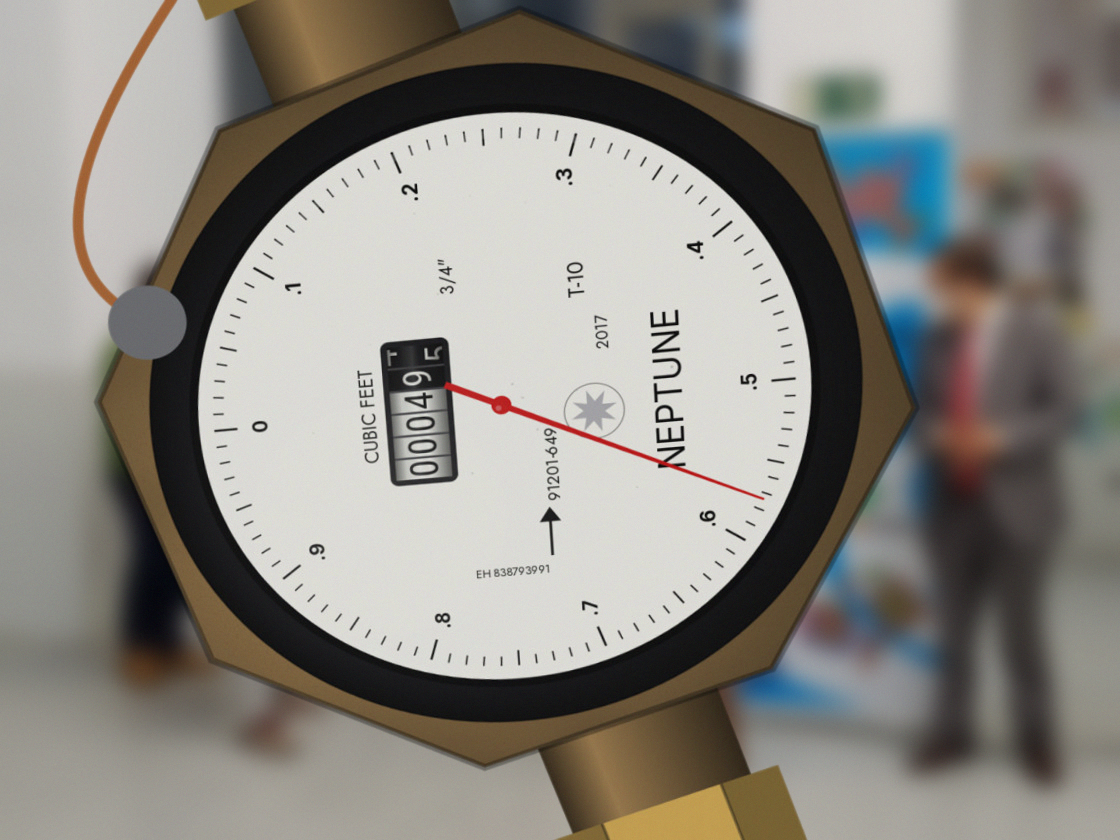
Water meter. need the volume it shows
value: 494.57 ft³
